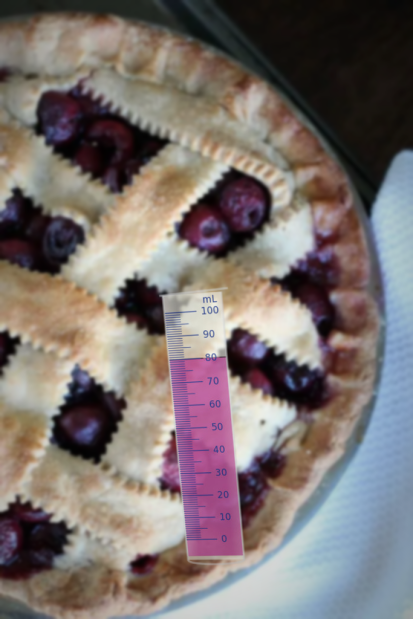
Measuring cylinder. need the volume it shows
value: 80 mL
